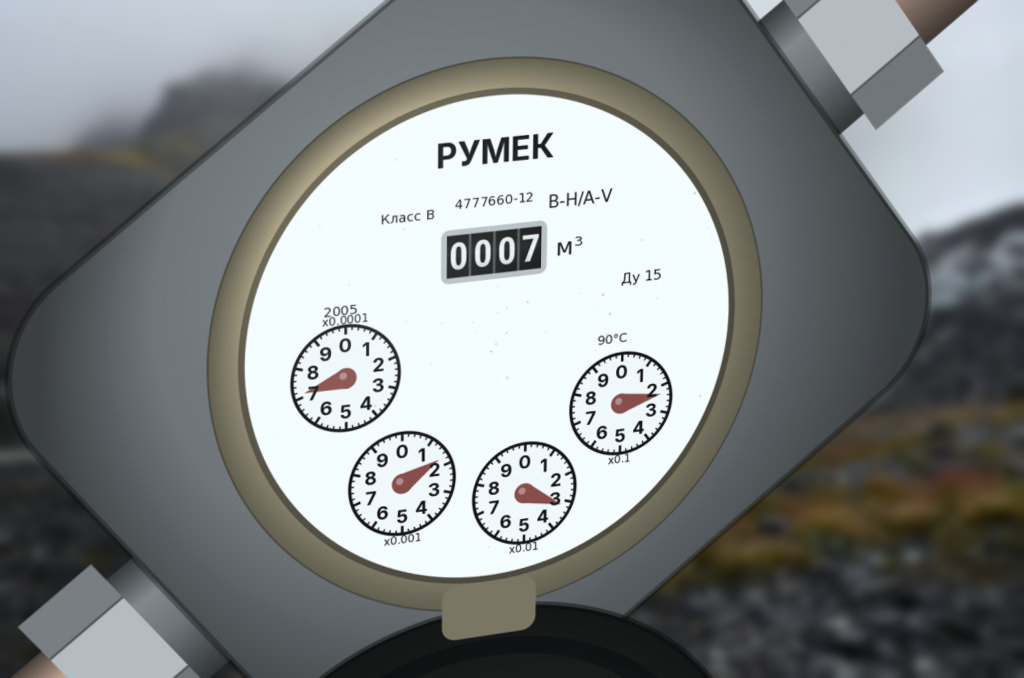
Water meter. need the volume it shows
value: 7.2317 m³
